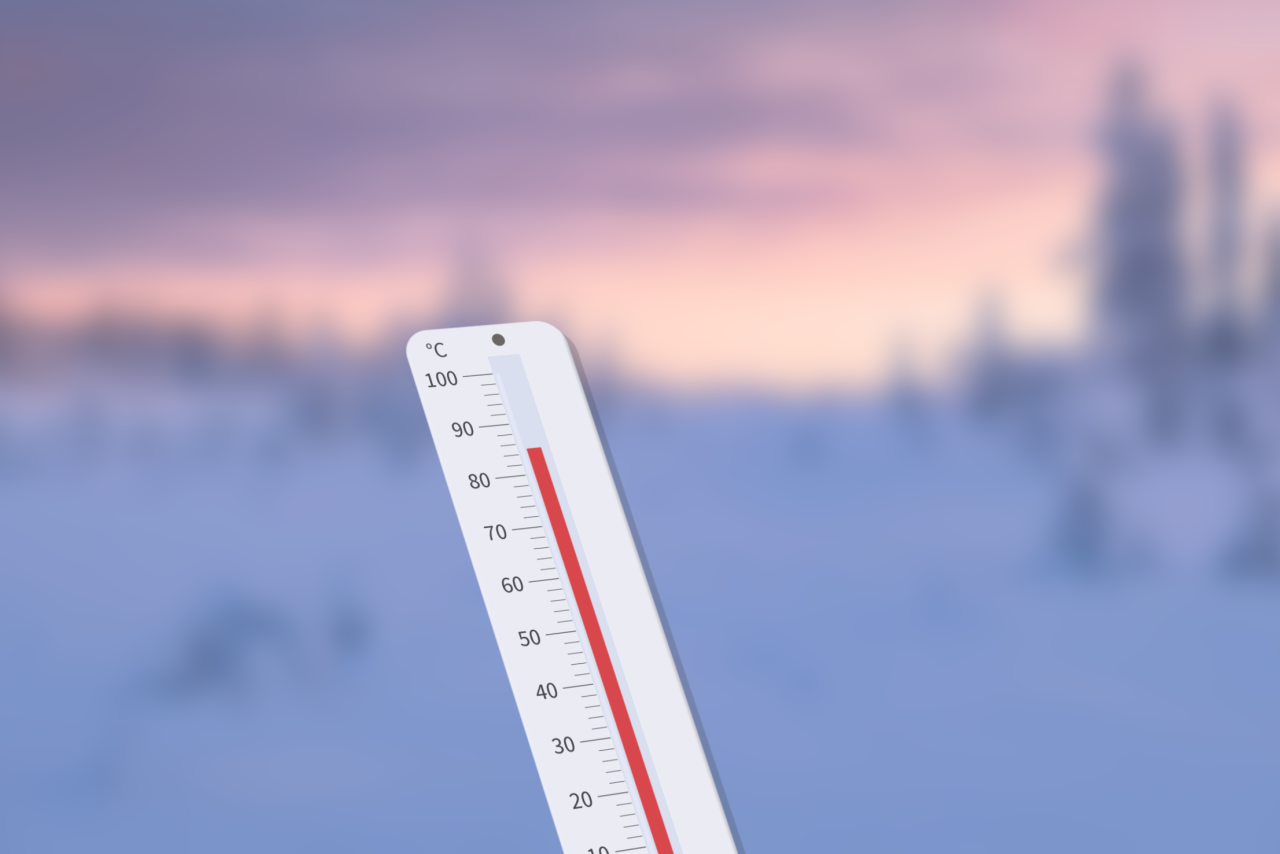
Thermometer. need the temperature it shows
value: 85 °C
